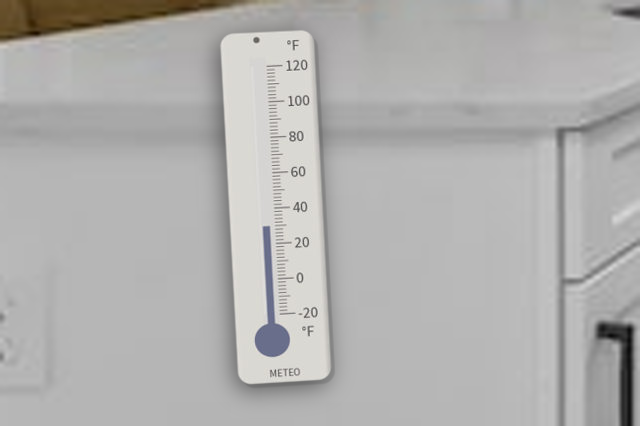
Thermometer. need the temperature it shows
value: 30 °F
